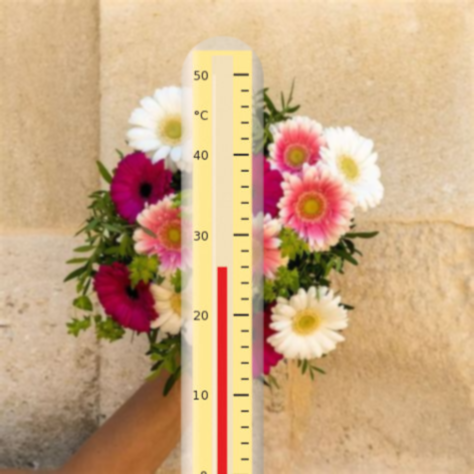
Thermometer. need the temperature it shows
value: 26 °C
